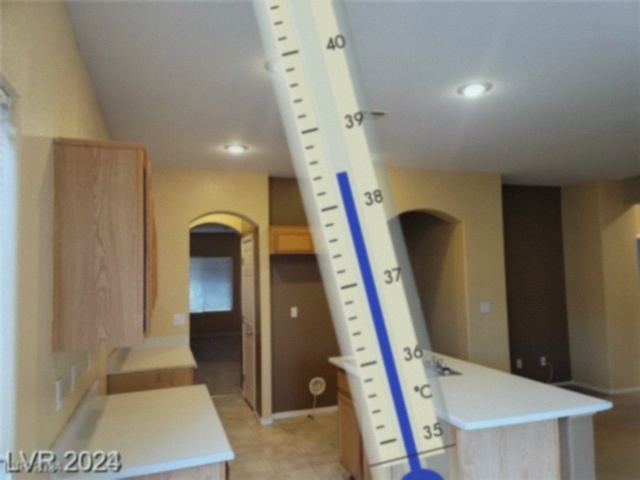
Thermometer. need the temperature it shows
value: 38.4 °C
